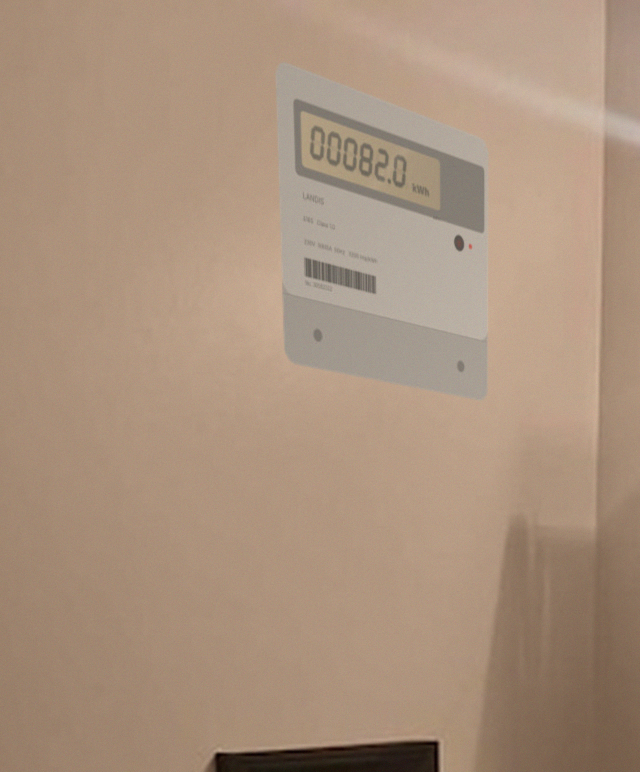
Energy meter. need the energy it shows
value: 82.0 kWh
